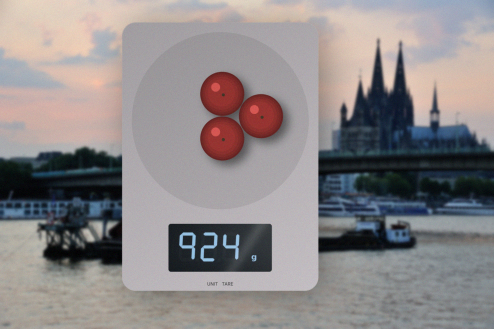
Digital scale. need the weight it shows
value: 924 g
